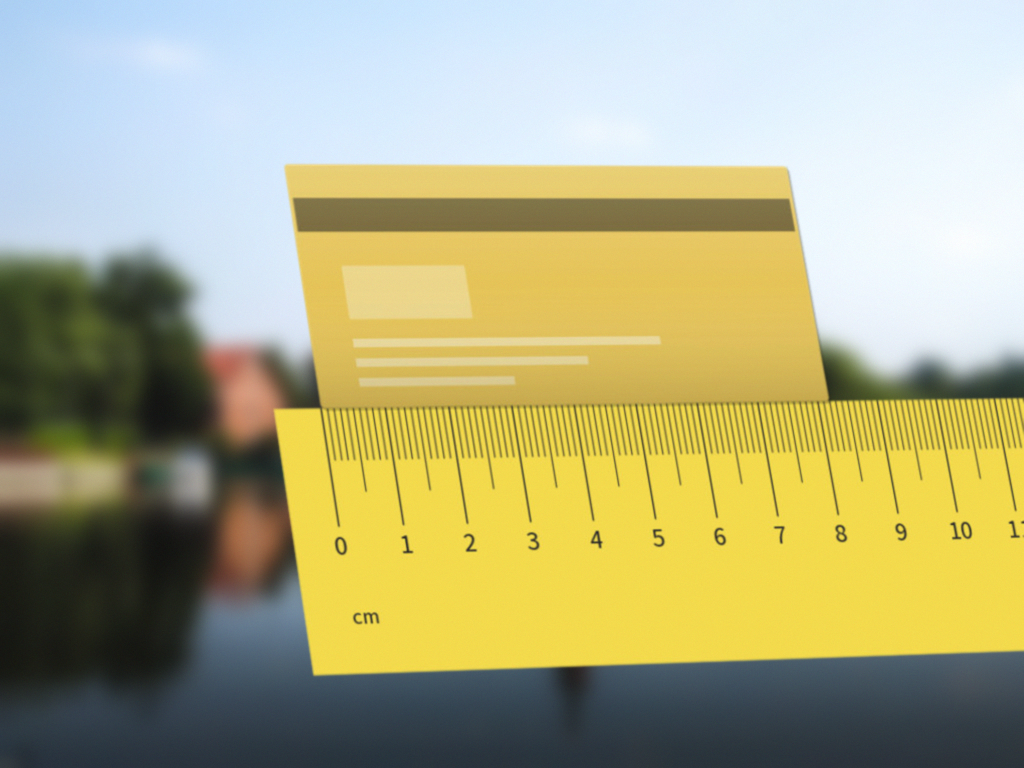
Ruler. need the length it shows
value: 8.2 cm
